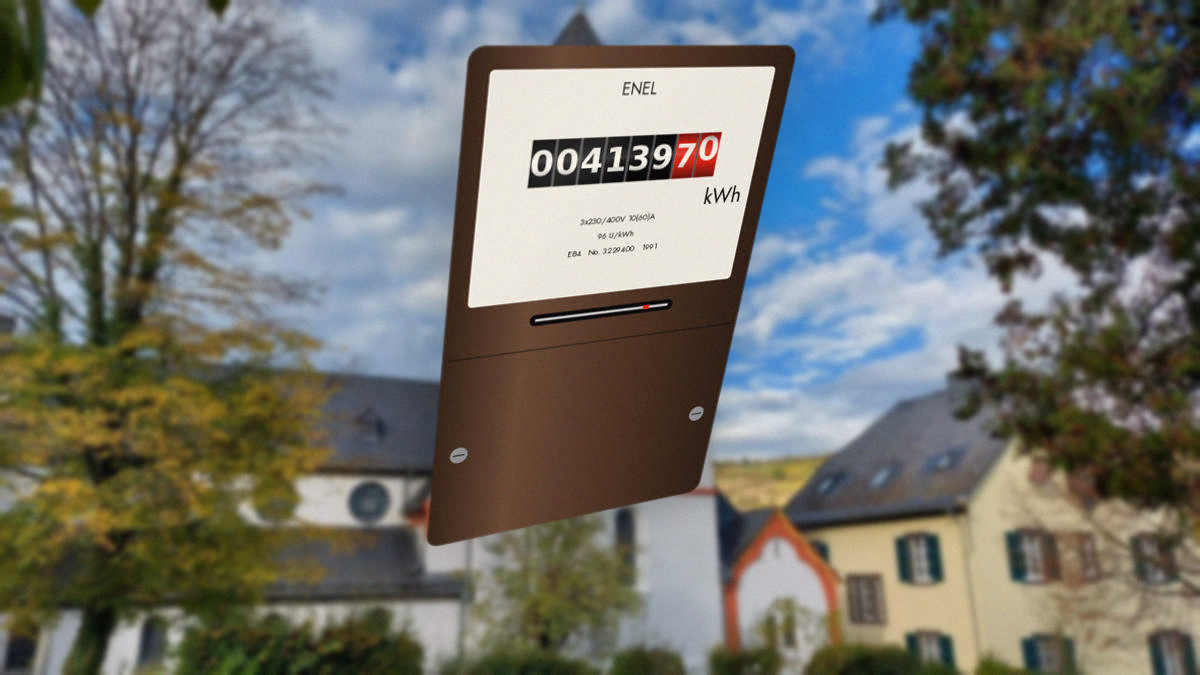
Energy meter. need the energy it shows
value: 4139.70 kWh
